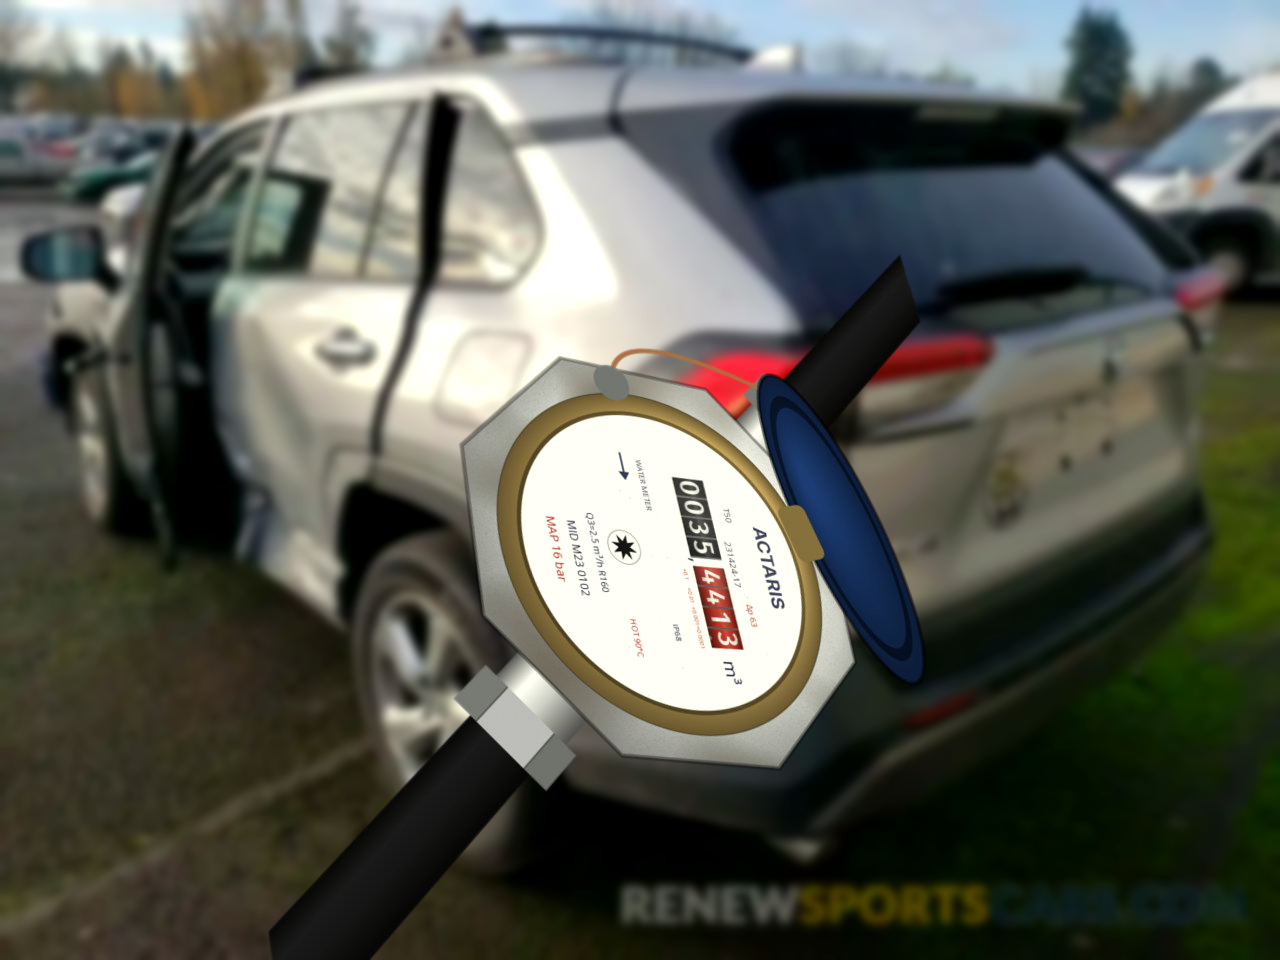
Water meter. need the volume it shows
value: 35.4413 m³
